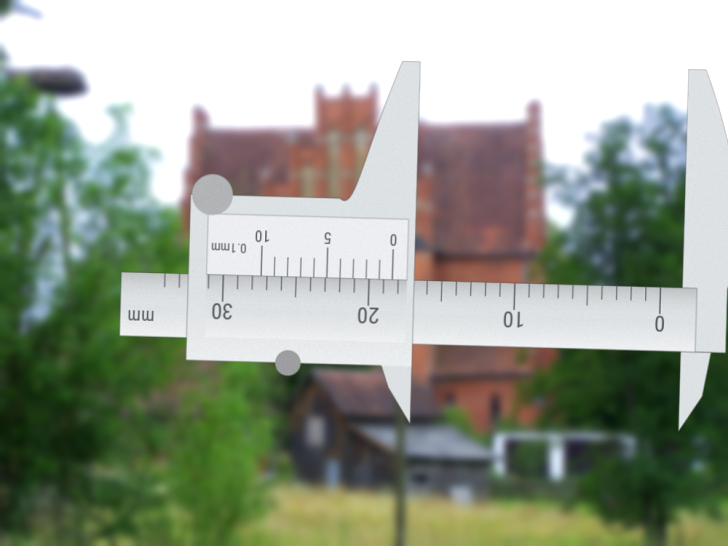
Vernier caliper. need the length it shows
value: 18.4 mm
